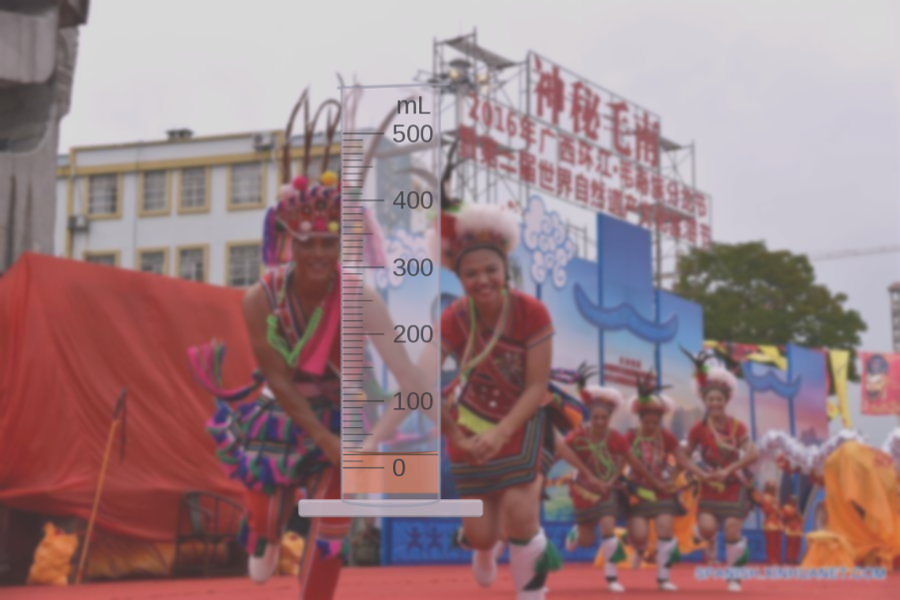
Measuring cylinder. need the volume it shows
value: 20 mL
